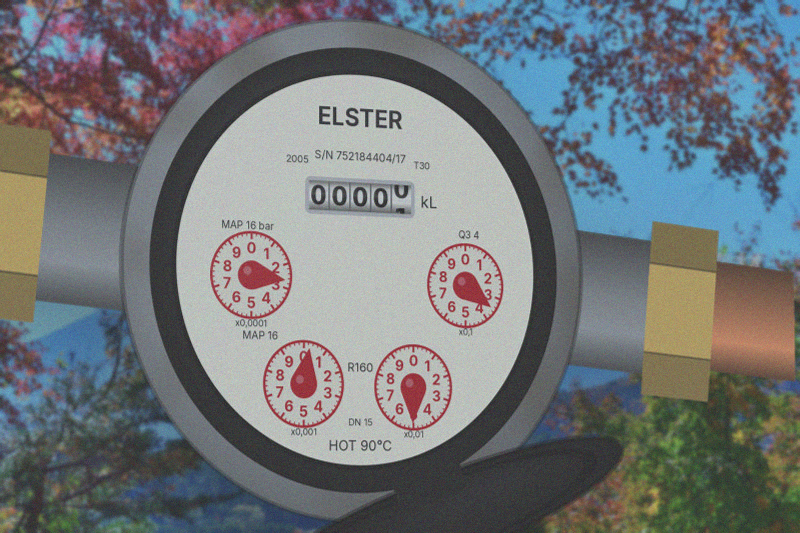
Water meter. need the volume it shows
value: 0.3502 kL
